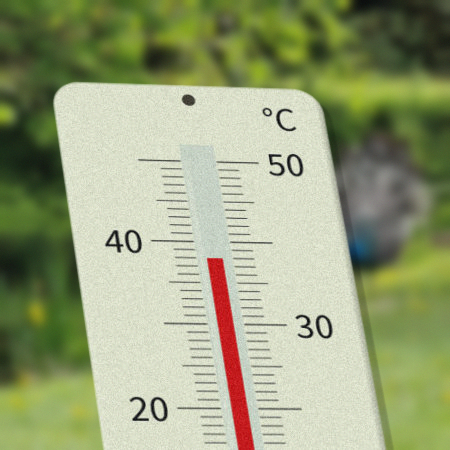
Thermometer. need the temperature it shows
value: 38 °C
